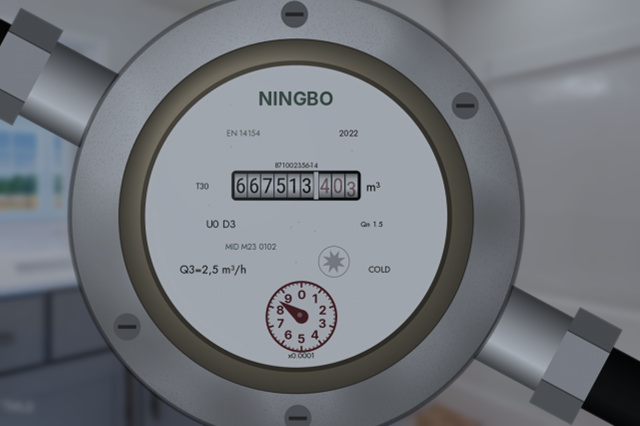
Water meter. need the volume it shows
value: 667513.4028 m³
